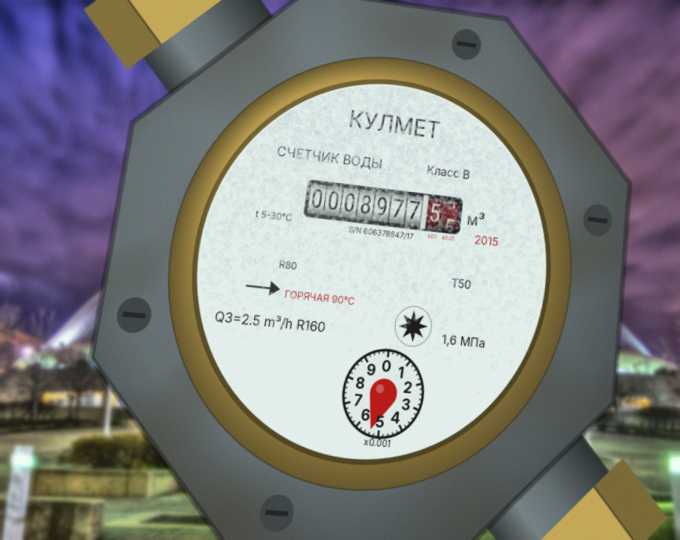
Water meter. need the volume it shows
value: 8977.545 m³
